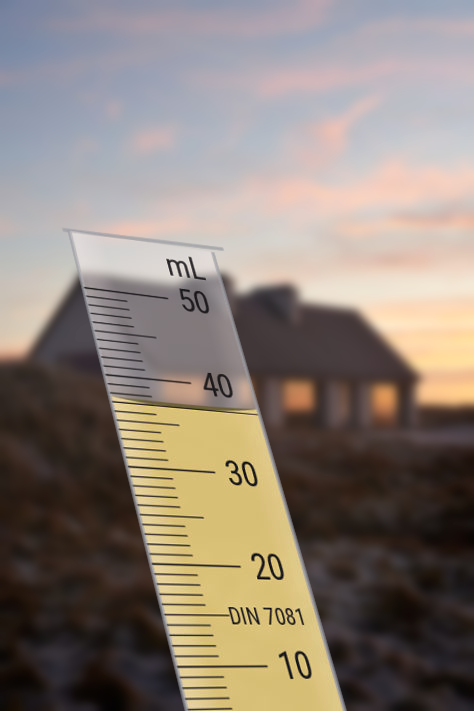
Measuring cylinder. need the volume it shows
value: 37 mL
